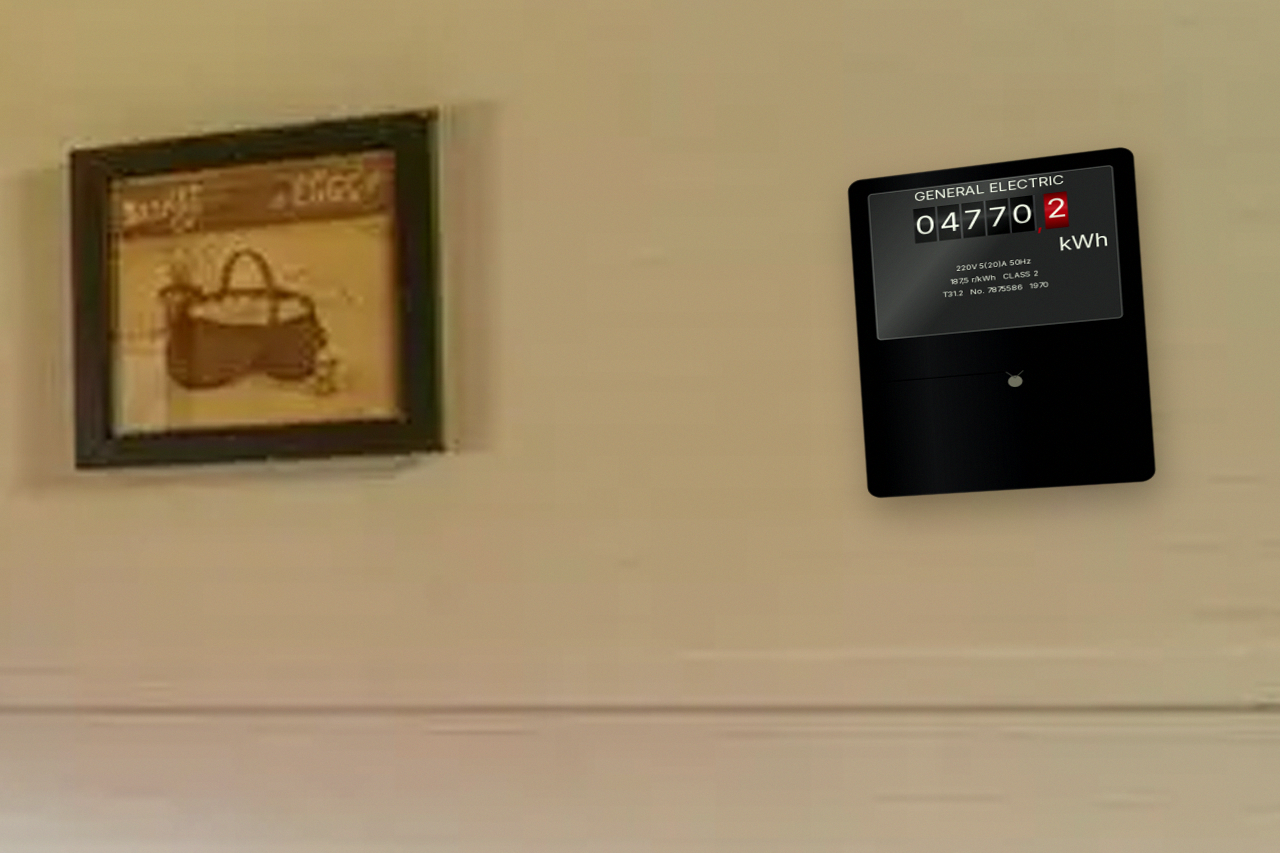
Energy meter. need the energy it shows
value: 4770.2 kWh
